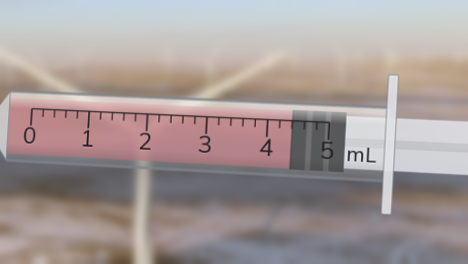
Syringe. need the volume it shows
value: 4.4 mL
